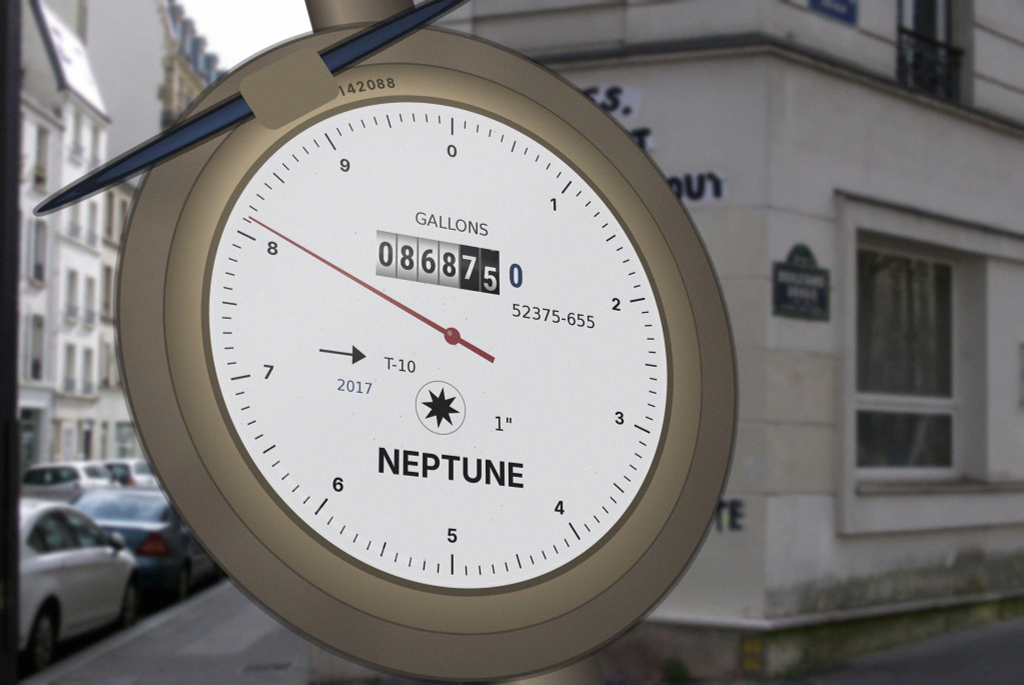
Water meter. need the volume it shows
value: 868748.1 gal
